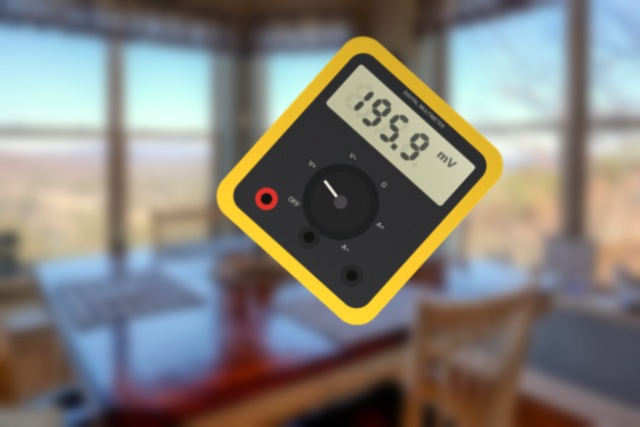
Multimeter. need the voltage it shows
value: 195.9 mV
